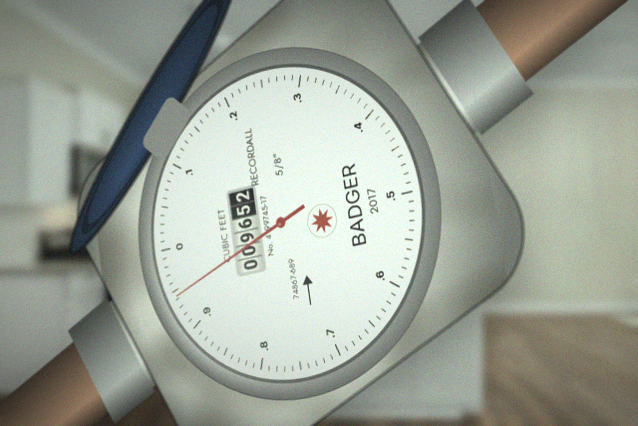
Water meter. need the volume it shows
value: 9651.94 ft³
